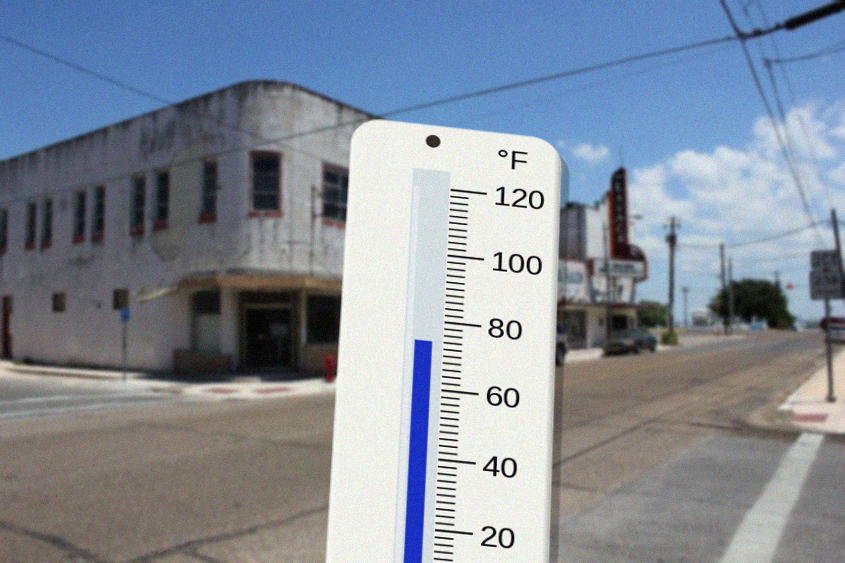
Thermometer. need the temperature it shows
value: 74 °F
